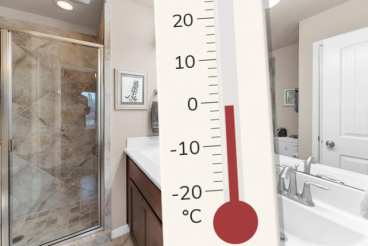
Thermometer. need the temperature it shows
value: -1 °C
